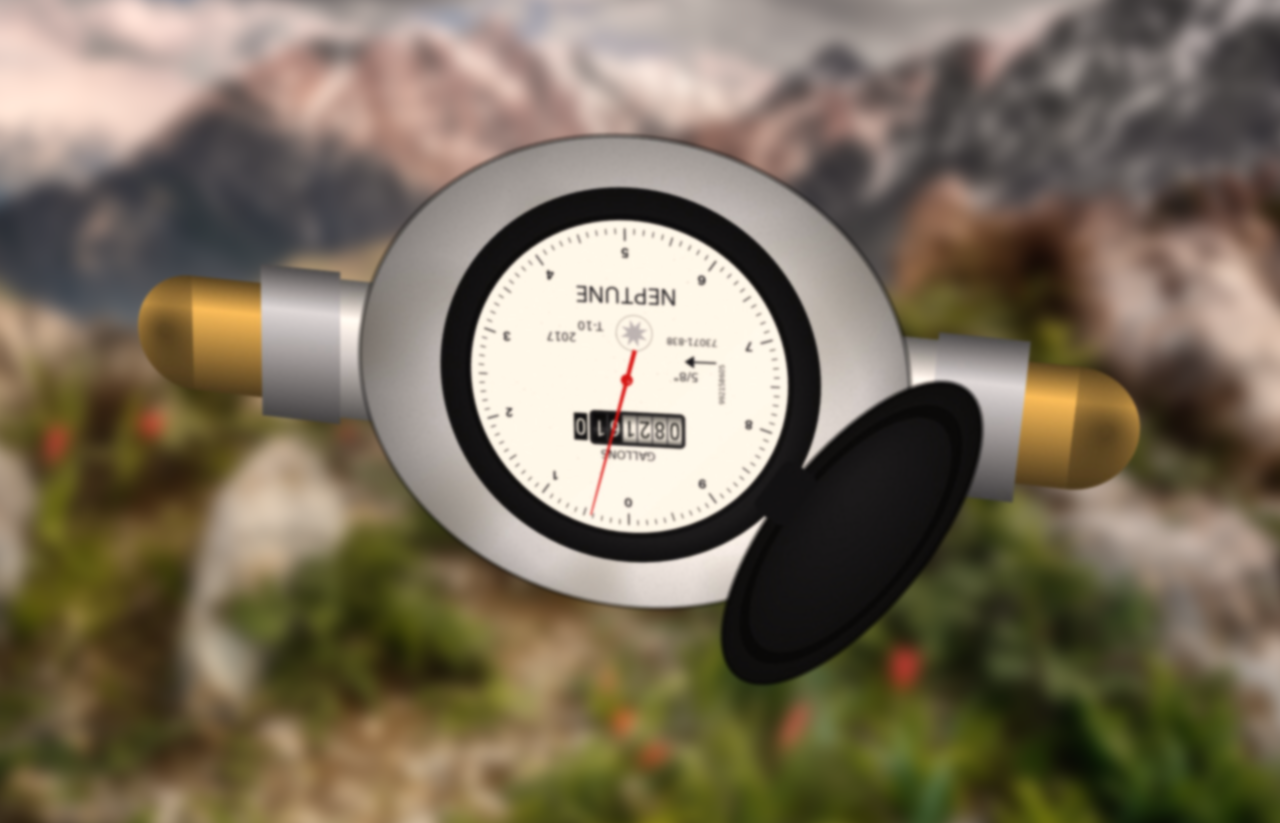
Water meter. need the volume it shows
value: 821610.4 gal
